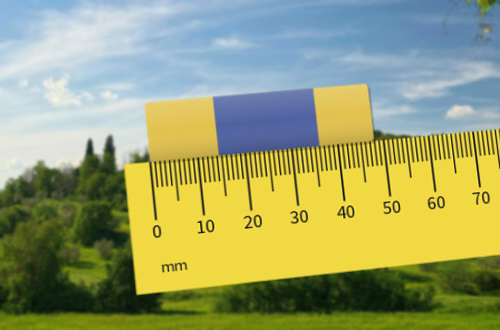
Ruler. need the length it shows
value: 48 mm
